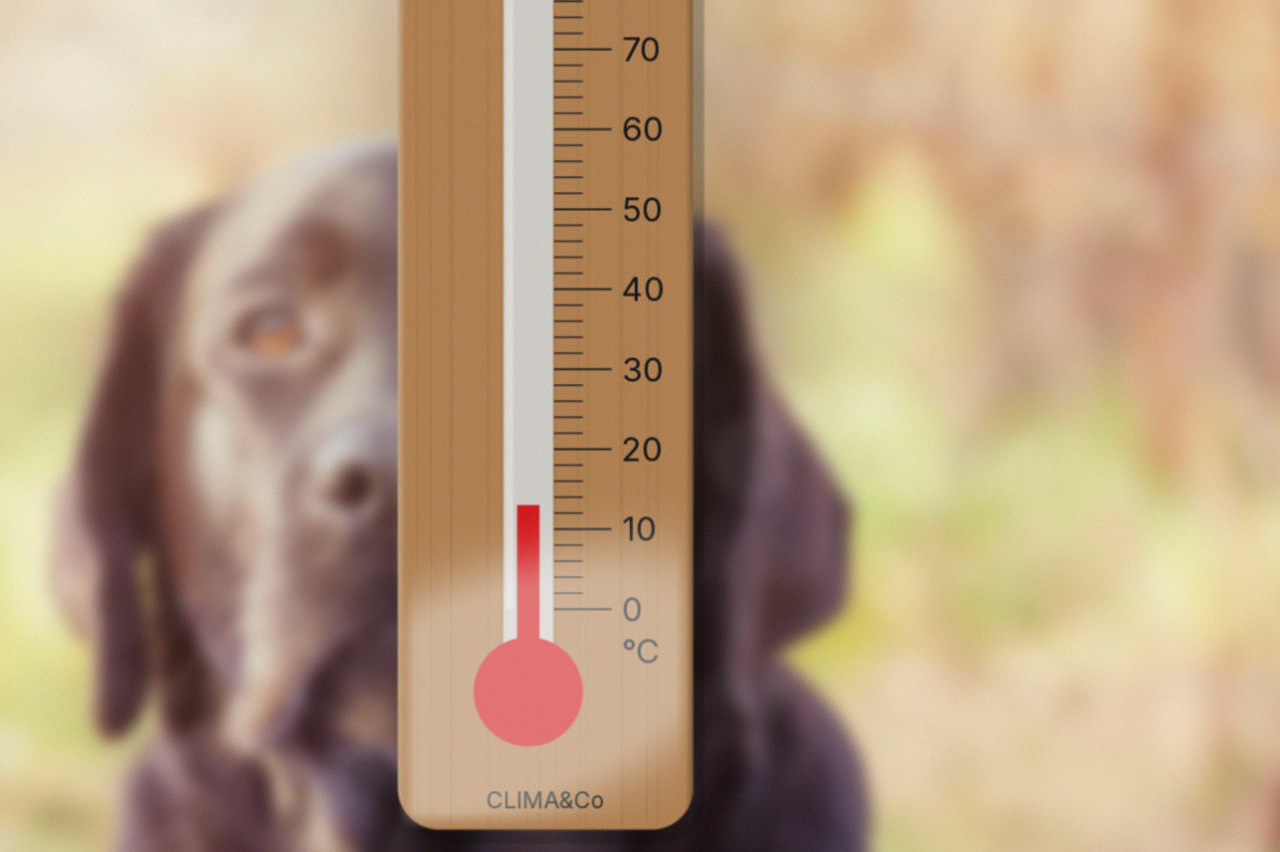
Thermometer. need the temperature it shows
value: 13 °C
